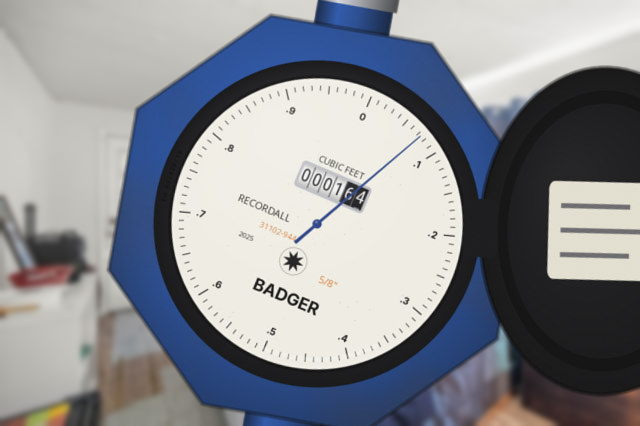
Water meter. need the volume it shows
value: 164.07 ft³
